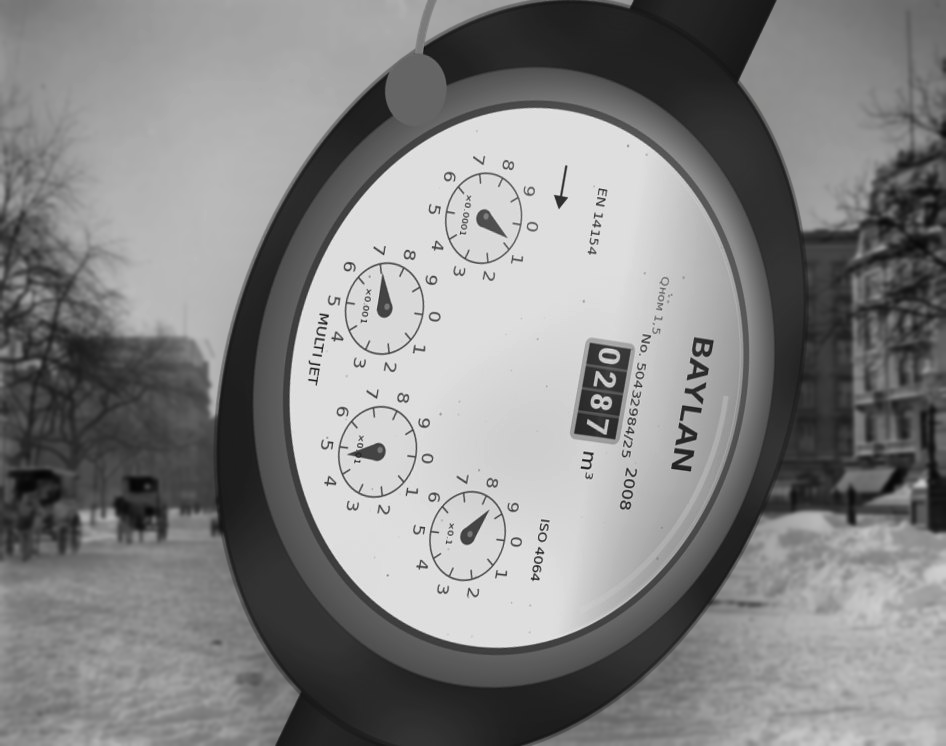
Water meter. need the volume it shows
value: 287.8470 m³
